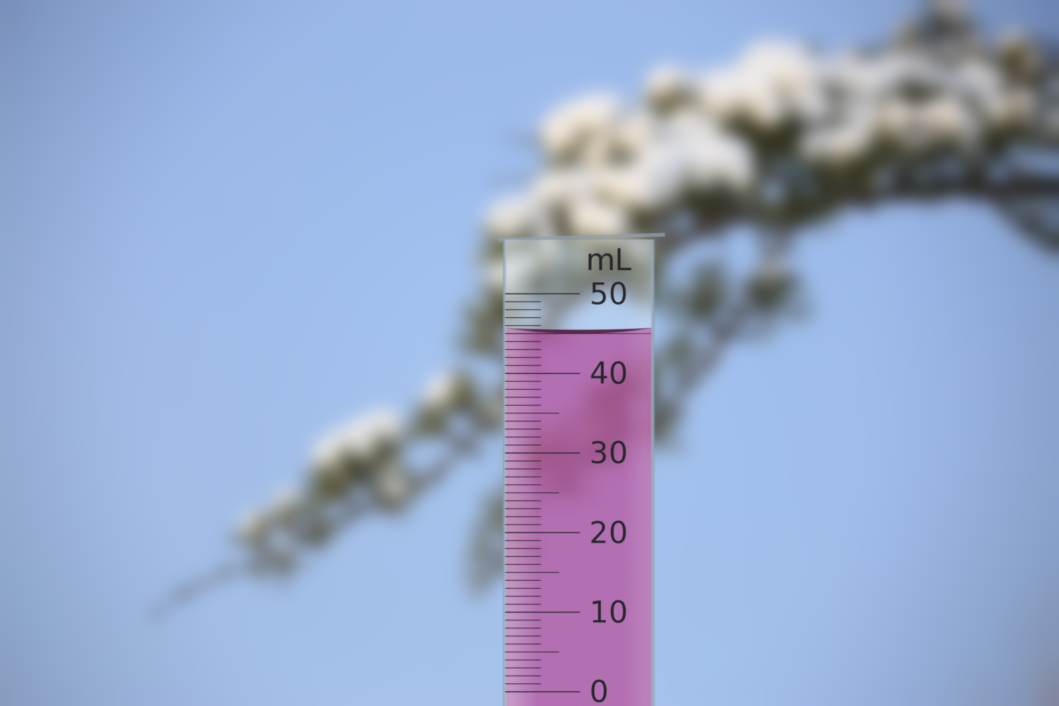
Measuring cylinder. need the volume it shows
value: 45 mL
